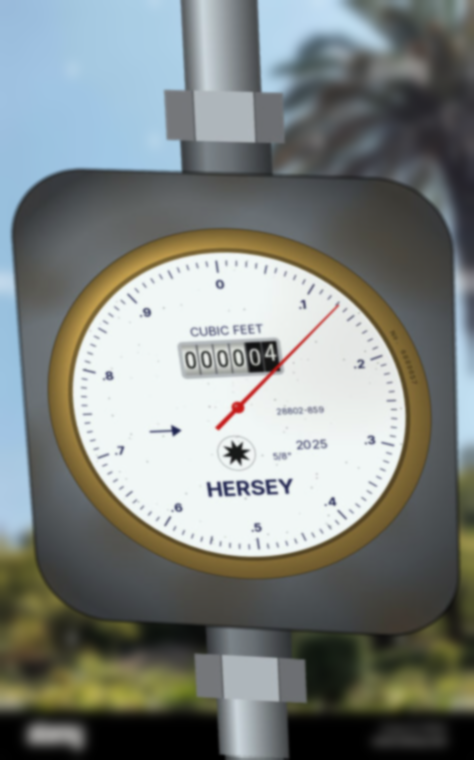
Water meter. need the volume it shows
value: 4.13 ft³
